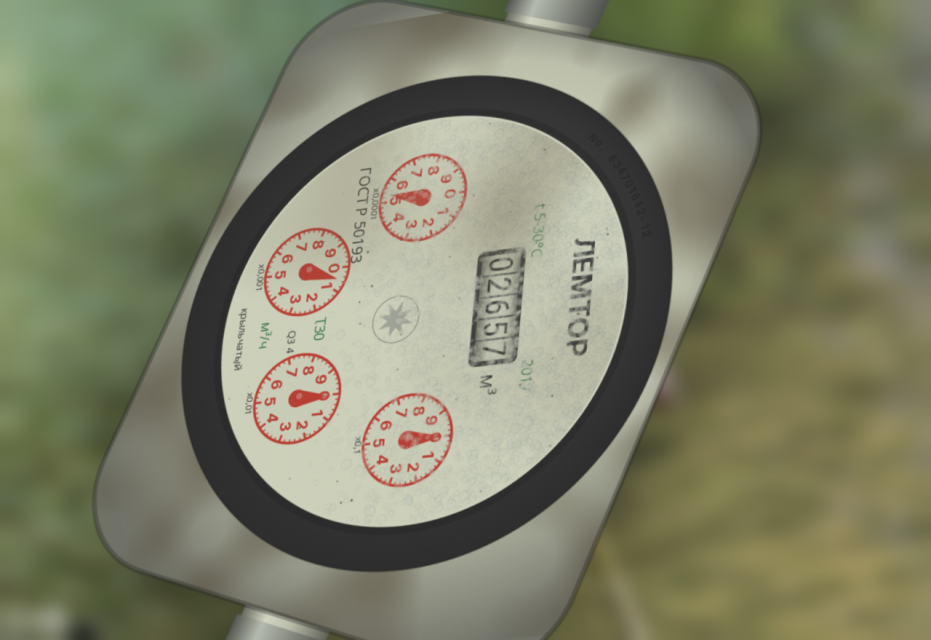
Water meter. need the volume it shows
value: 2657.0005 m³
